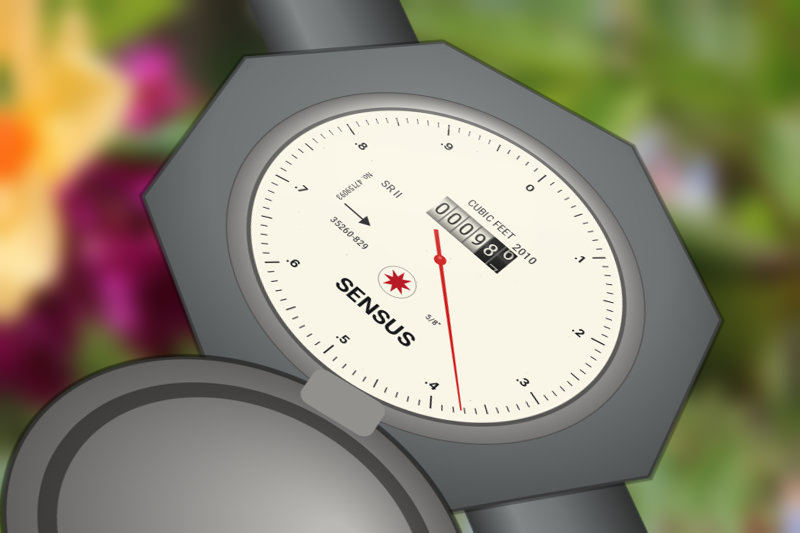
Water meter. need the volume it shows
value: 986.37 ft³
